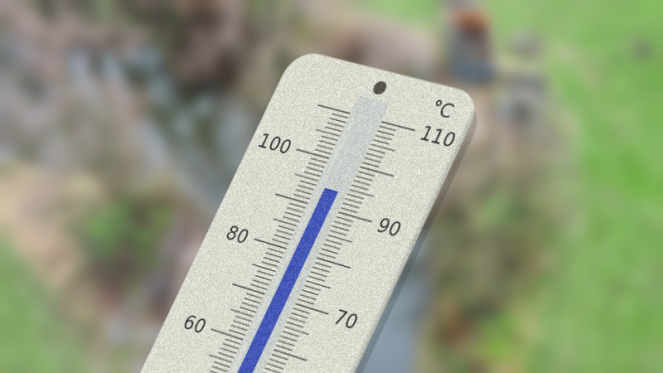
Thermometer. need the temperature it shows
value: 94 °C
